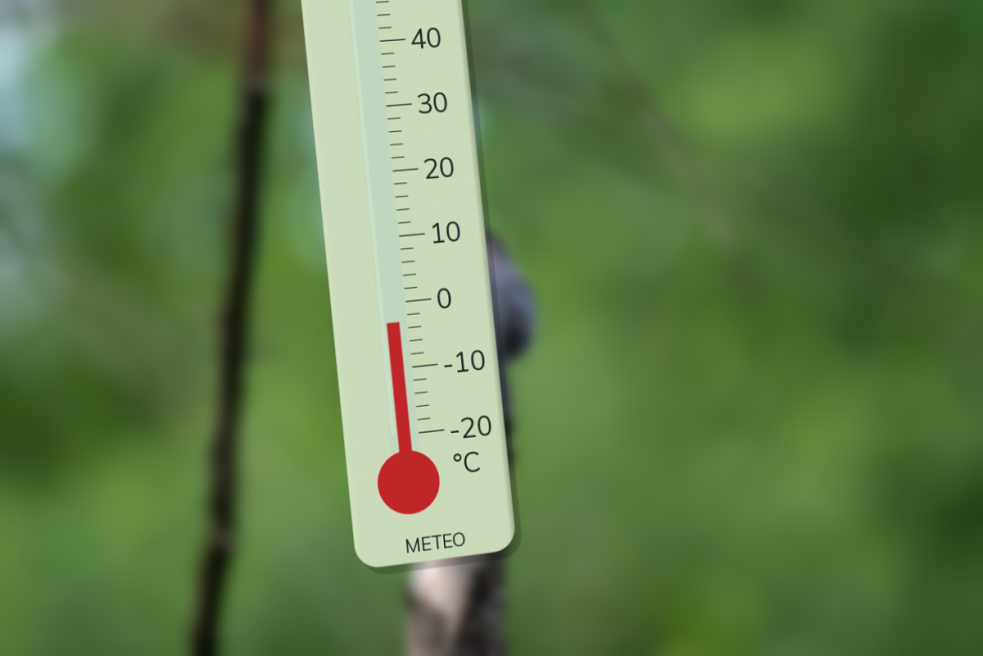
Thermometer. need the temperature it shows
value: -3 °C
